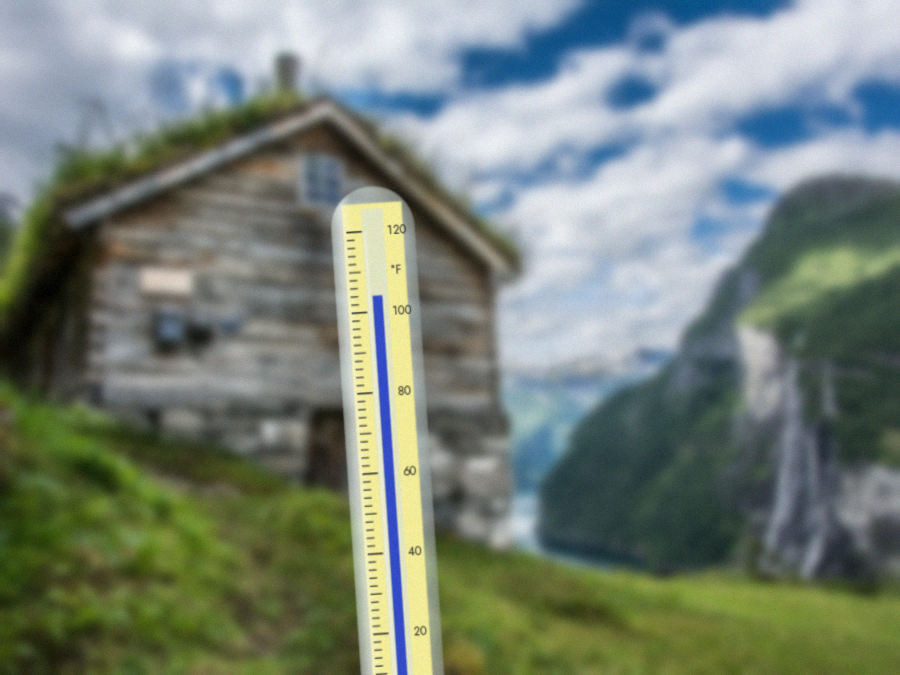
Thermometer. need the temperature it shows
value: 104 °F
